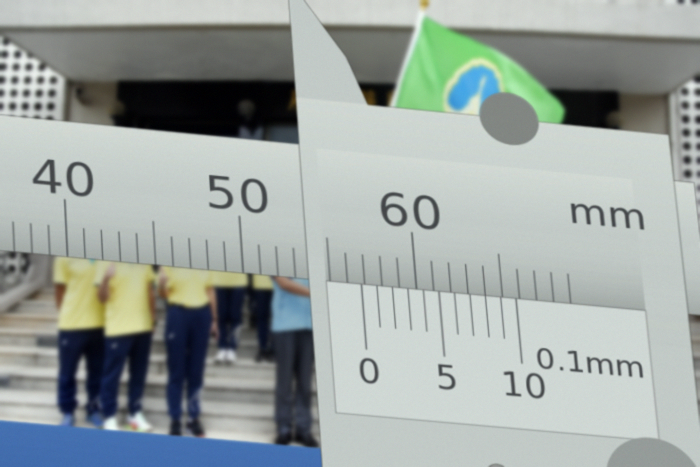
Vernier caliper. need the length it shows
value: 56.8 mm
